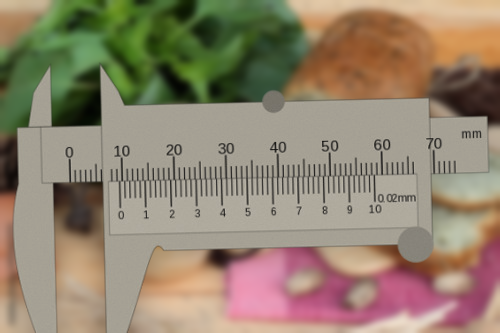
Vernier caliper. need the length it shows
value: 9.5 mm
